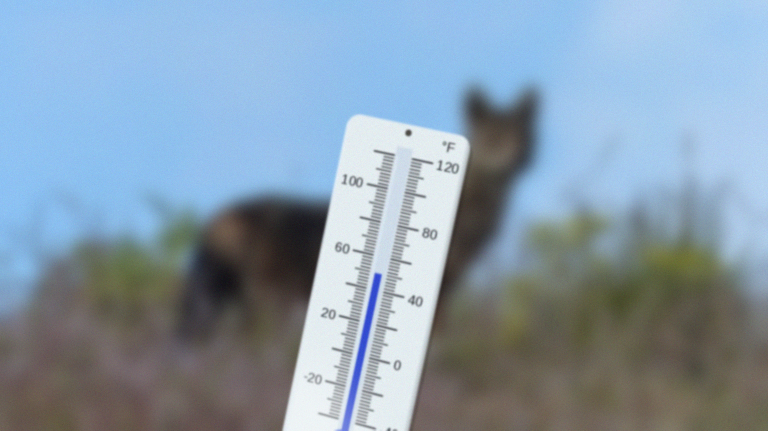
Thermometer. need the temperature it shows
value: 50 °F
